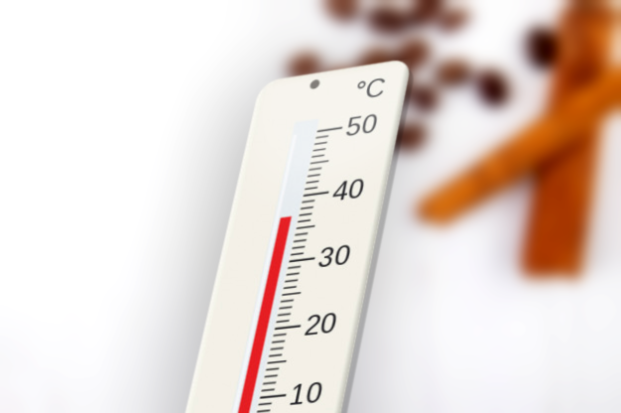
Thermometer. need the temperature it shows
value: 37 °C
